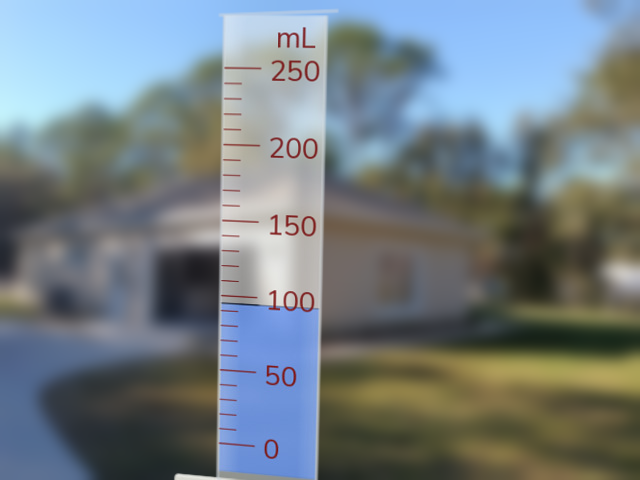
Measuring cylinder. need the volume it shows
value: 95 mL
